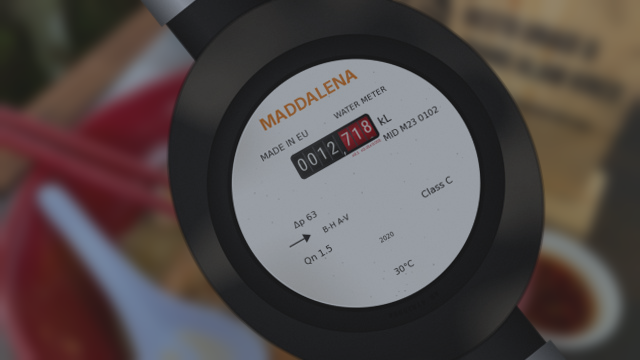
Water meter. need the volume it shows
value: 12.718 kL
